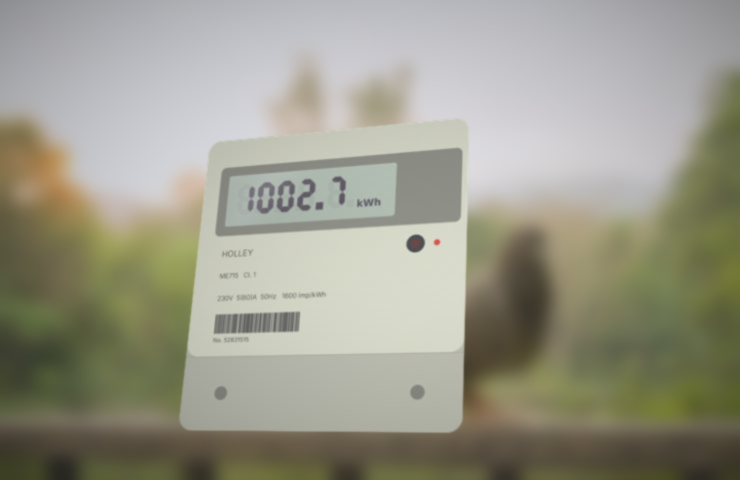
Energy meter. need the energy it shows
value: 1002.7 kWh
